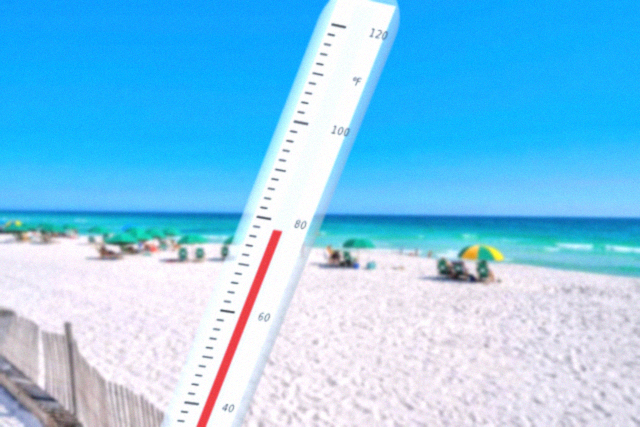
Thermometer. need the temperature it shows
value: 78 °F
